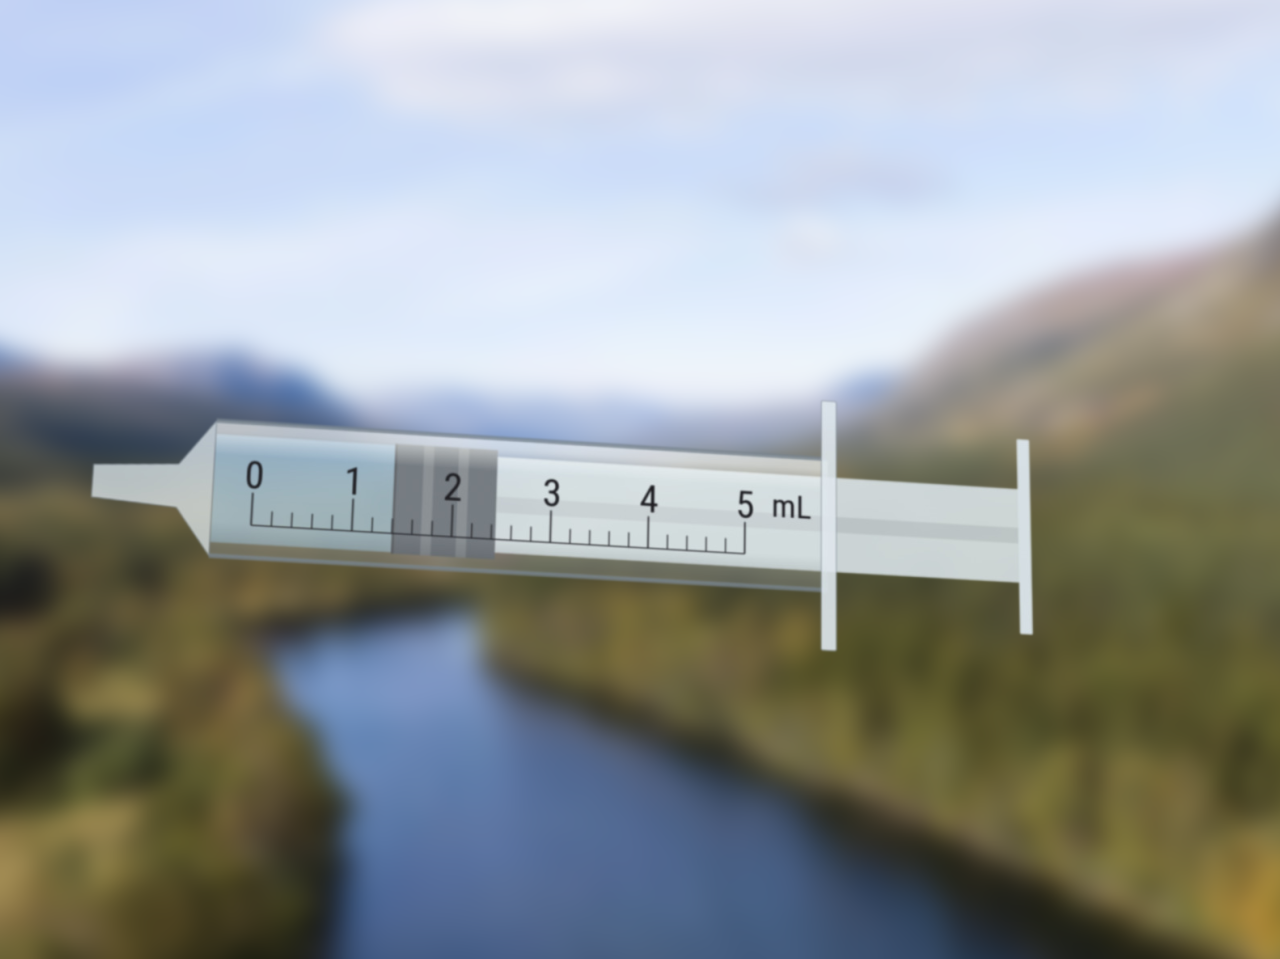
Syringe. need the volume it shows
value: 1.4 mL
